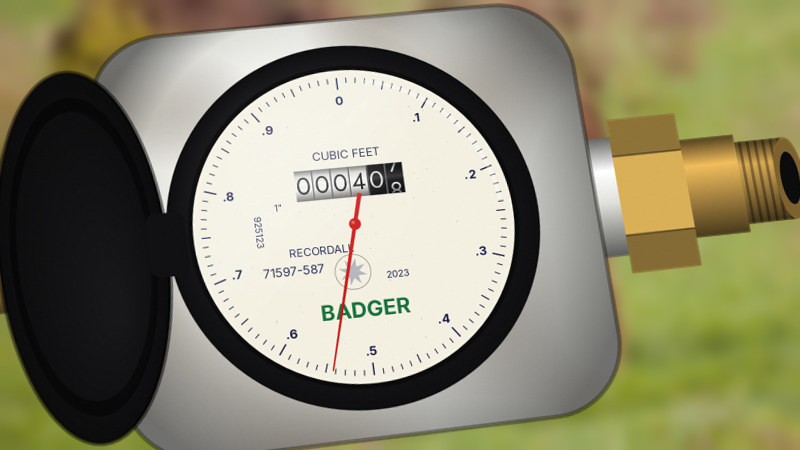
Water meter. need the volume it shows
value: 407.54 ft³
